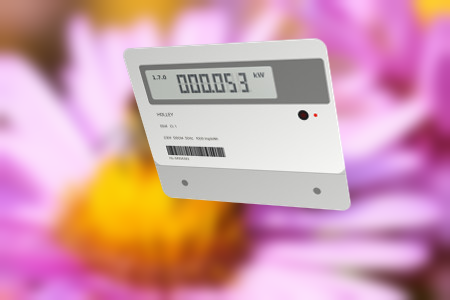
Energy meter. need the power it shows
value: 0.053 kW
